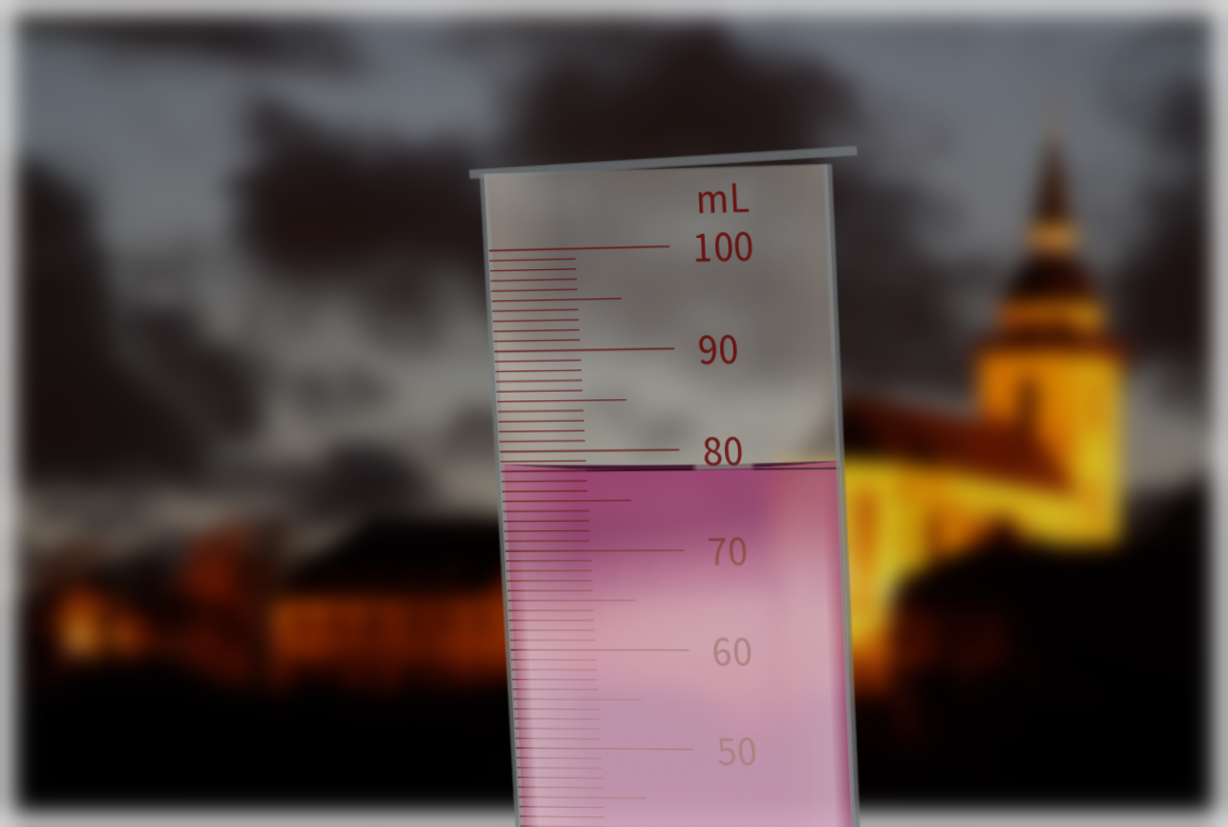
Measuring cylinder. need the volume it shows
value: 78 mL
